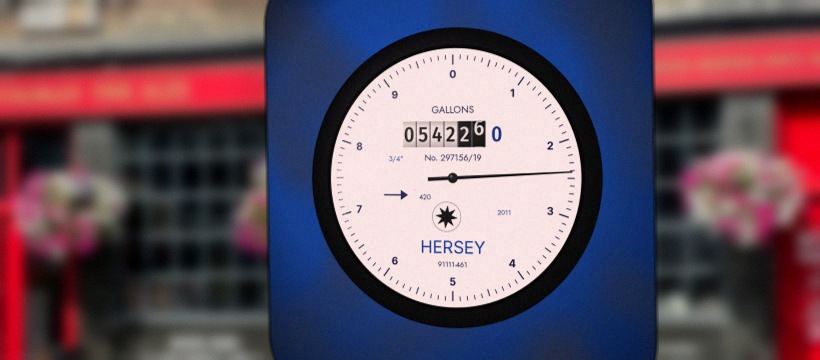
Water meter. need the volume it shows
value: 542262.4 gal
